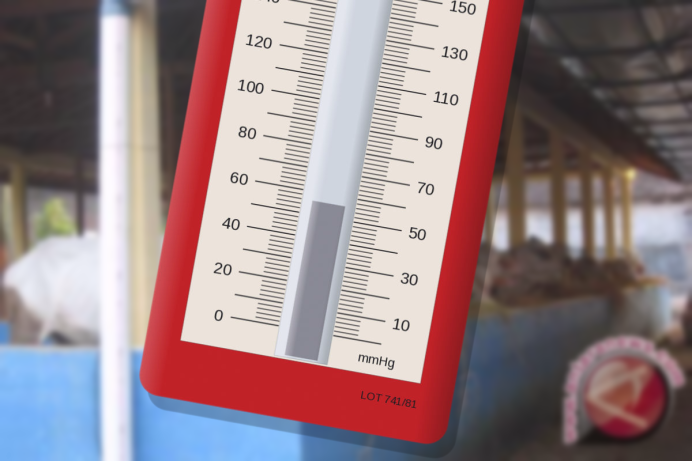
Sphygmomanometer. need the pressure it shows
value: 56 mmHg
